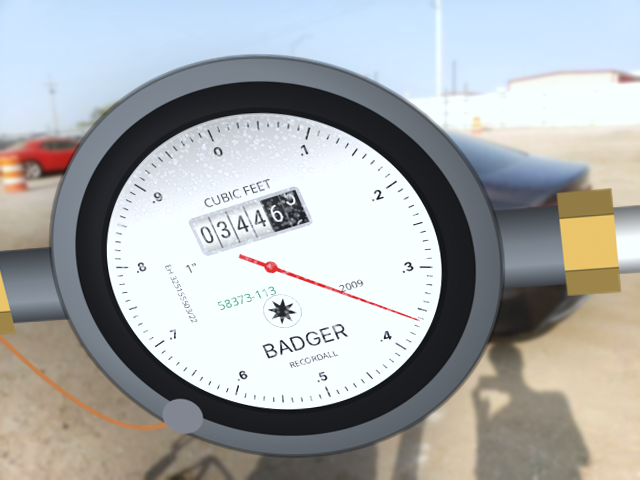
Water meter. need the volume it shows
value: 34465.36 ft³
